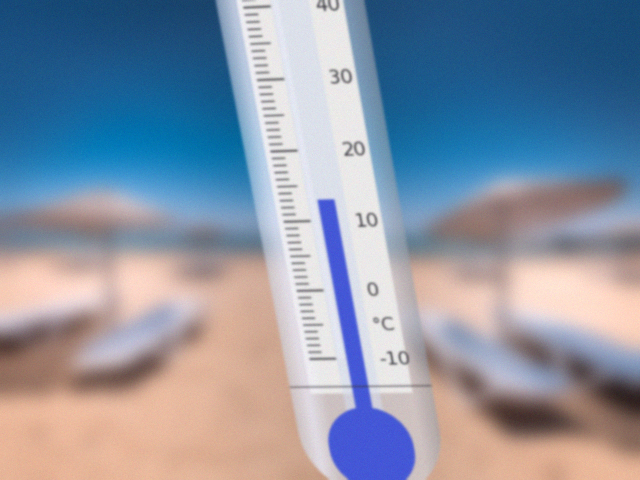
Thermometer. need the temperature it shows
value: 13 °C
